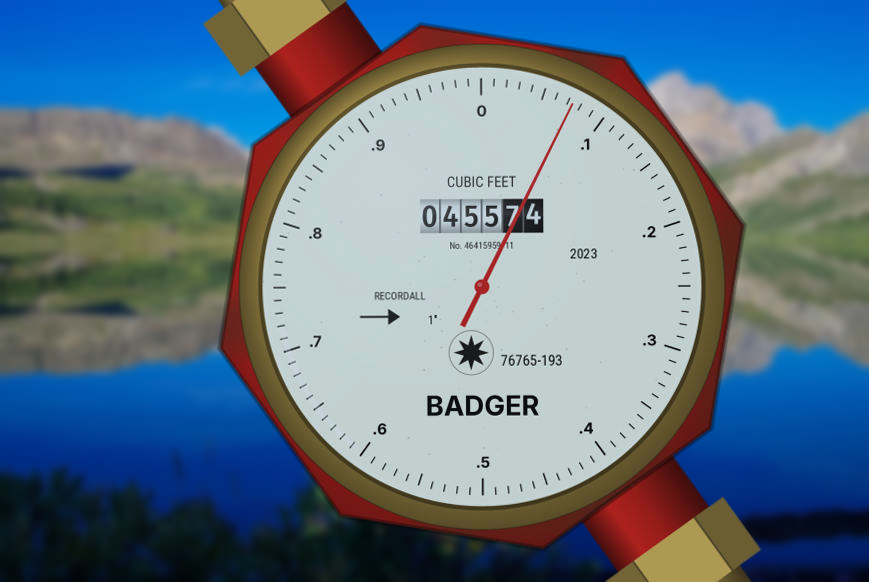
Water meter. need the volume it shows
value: 45574.07 ft³
